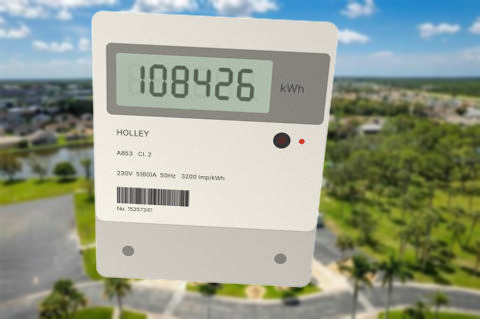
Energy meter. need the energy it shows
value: 108426 kWh
